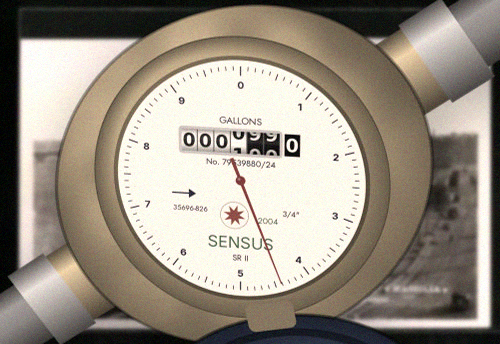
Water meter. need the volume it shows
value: 994.4 gal
